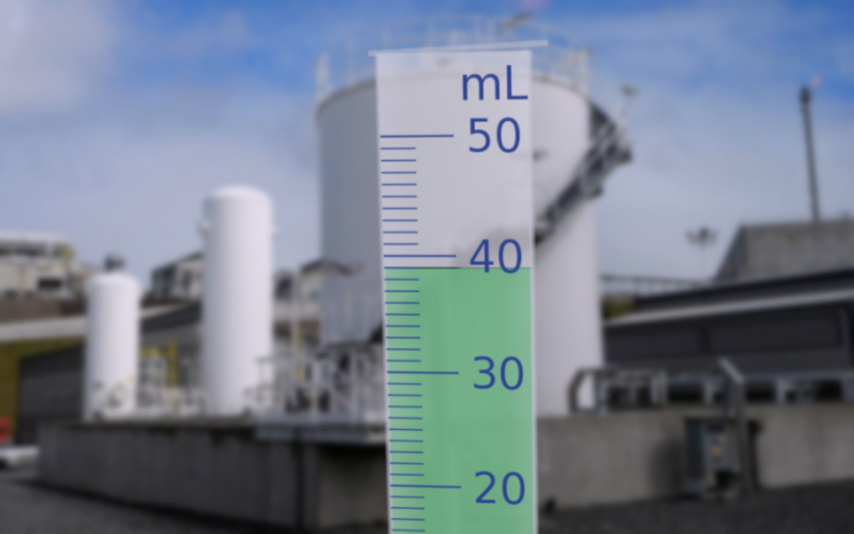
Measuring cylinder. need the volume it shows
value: 39 mL
